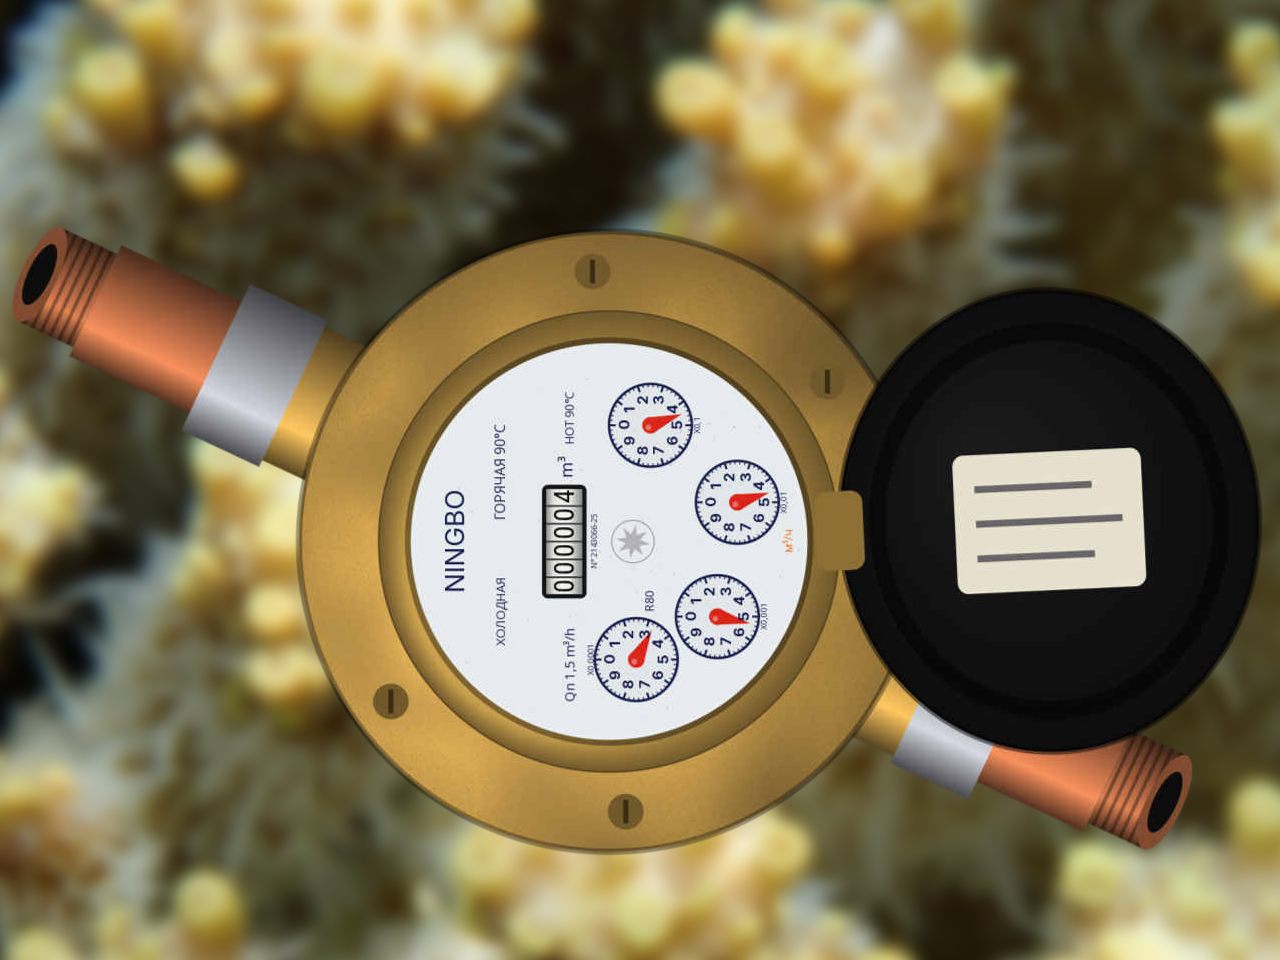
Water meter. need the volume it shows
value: 4.4453 m³
